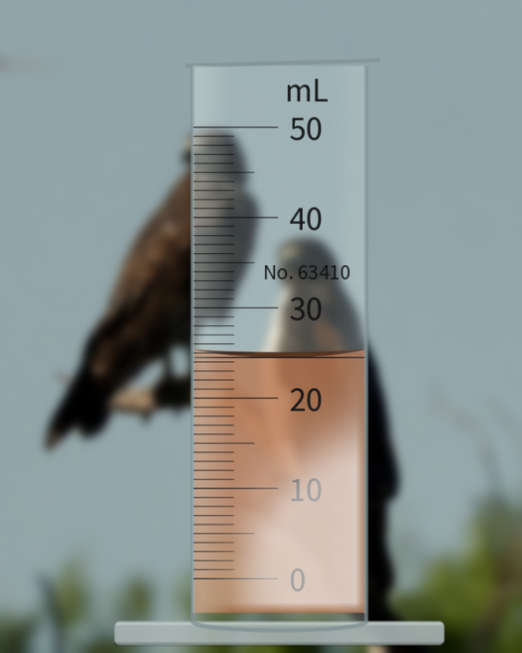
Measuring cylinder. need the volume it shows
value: 24.5 mL
